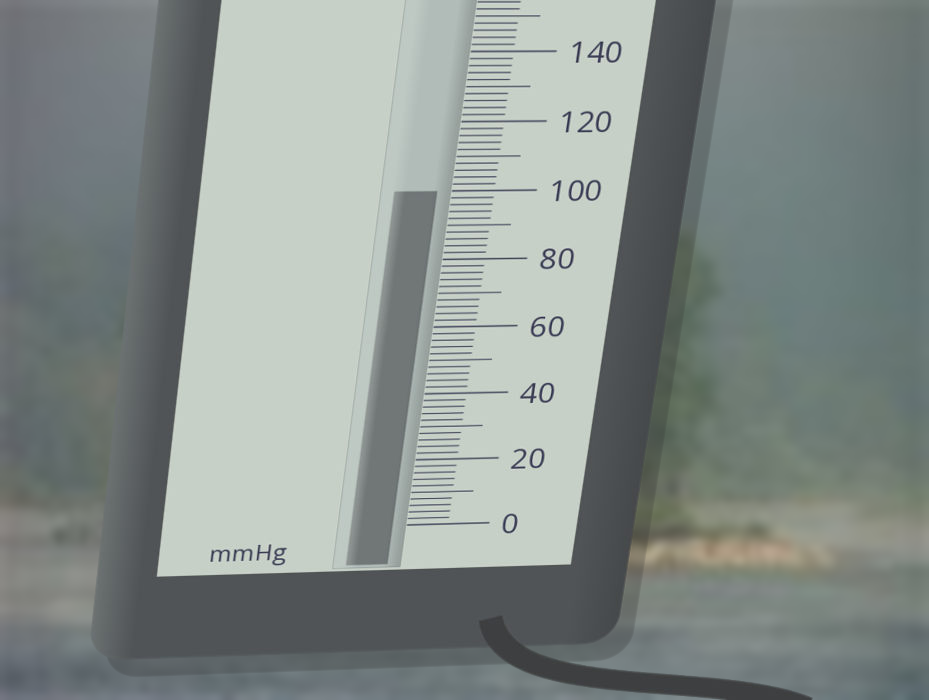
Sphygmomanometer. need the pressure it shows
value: 100 mmHg
